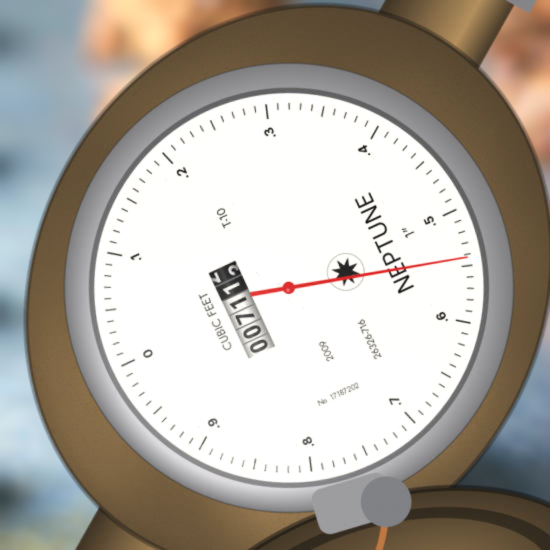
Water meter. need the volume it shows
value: 7112.54 ft³
